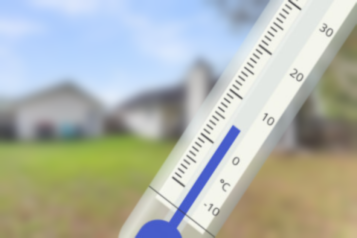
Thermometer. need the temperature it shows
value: 5 °C
